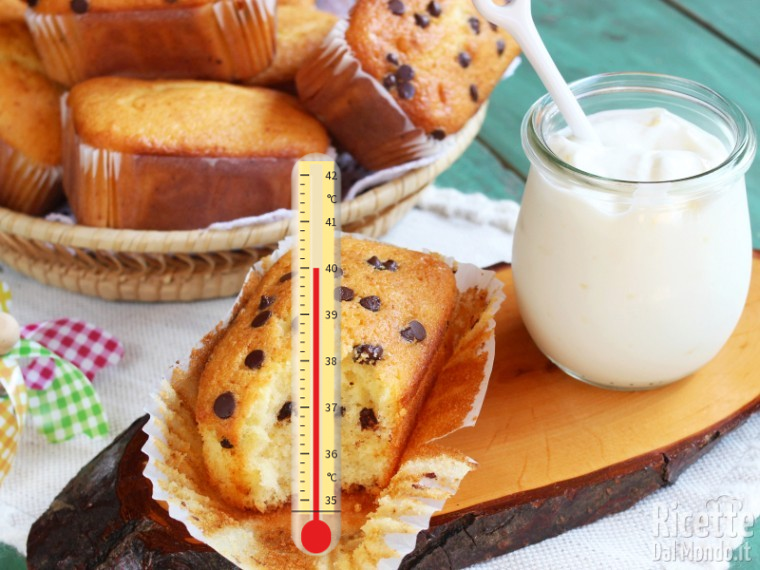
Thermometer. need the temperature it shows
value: 40 °C
